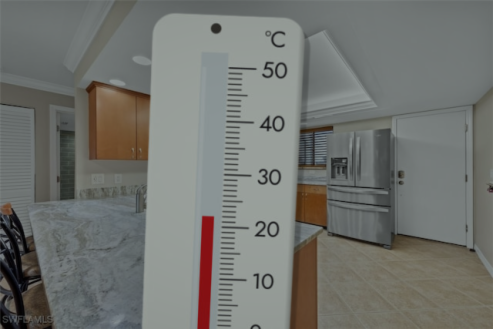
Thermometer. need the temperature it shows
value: 22 °C
